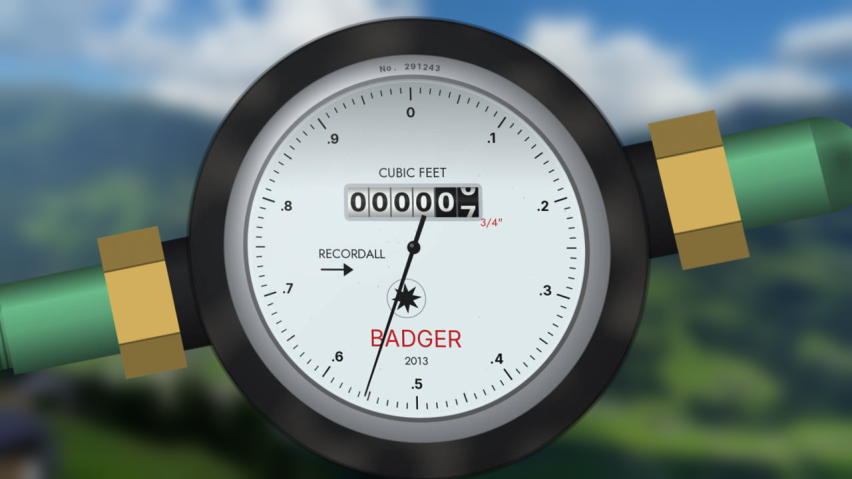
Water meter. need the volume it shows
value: 6.55 ft³
